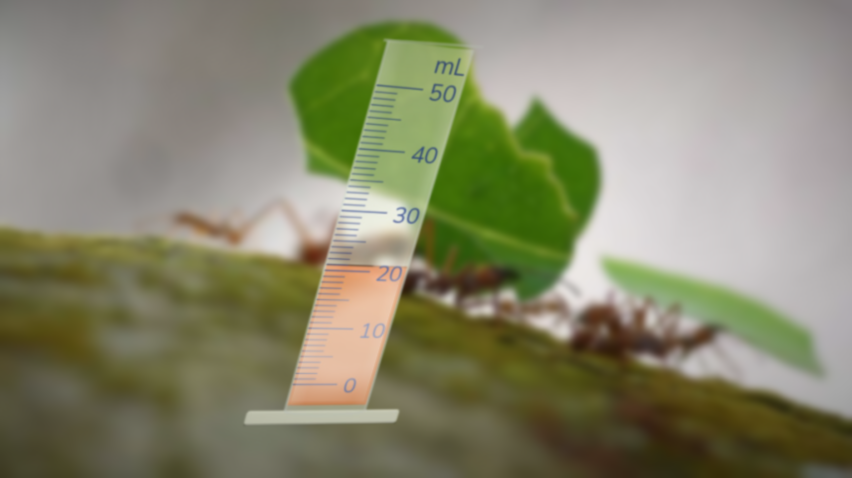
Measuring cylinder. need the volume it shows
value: 21 mL
